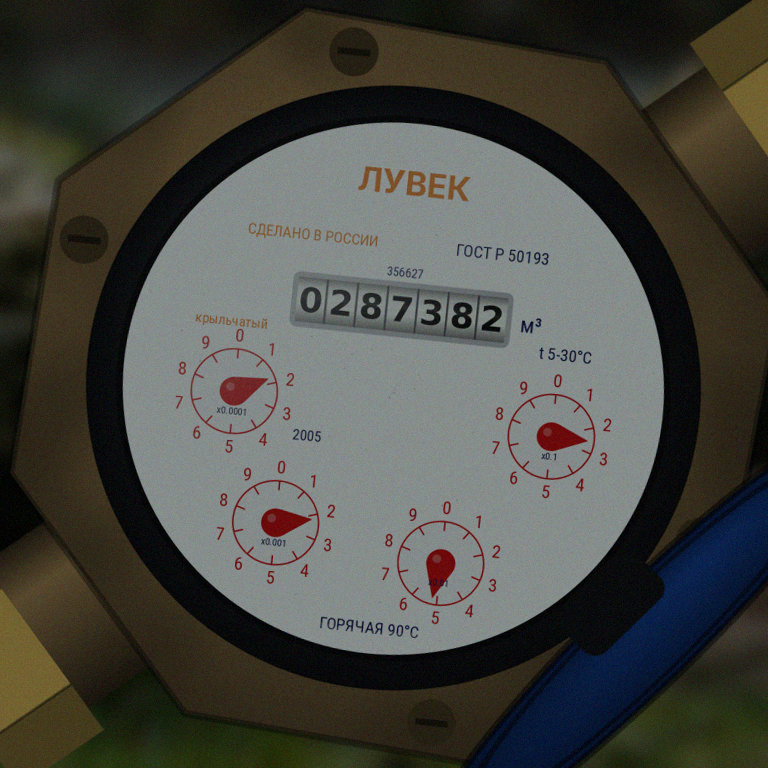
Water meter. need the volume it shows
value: 287382.2521 m³
